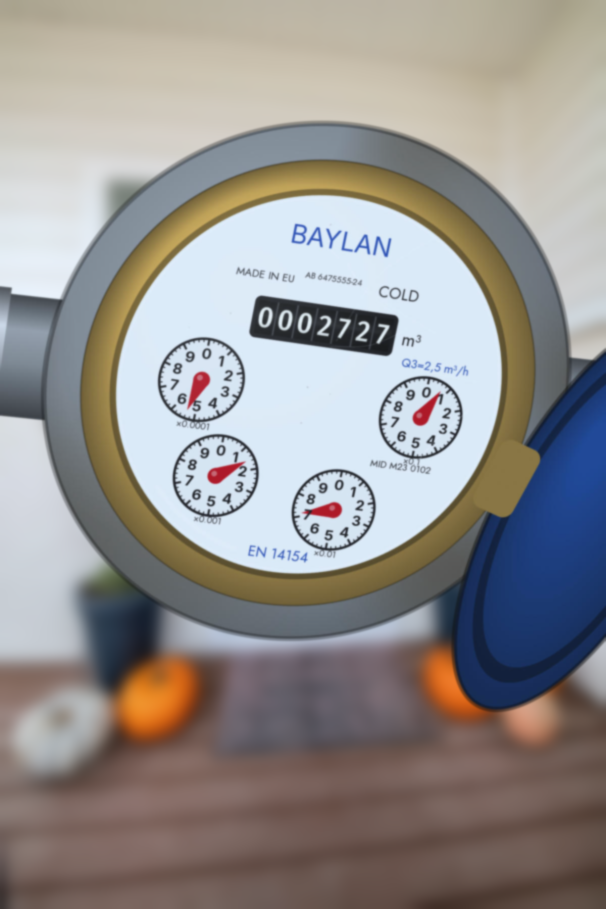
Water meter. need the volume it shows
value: 2727.0715 m³
